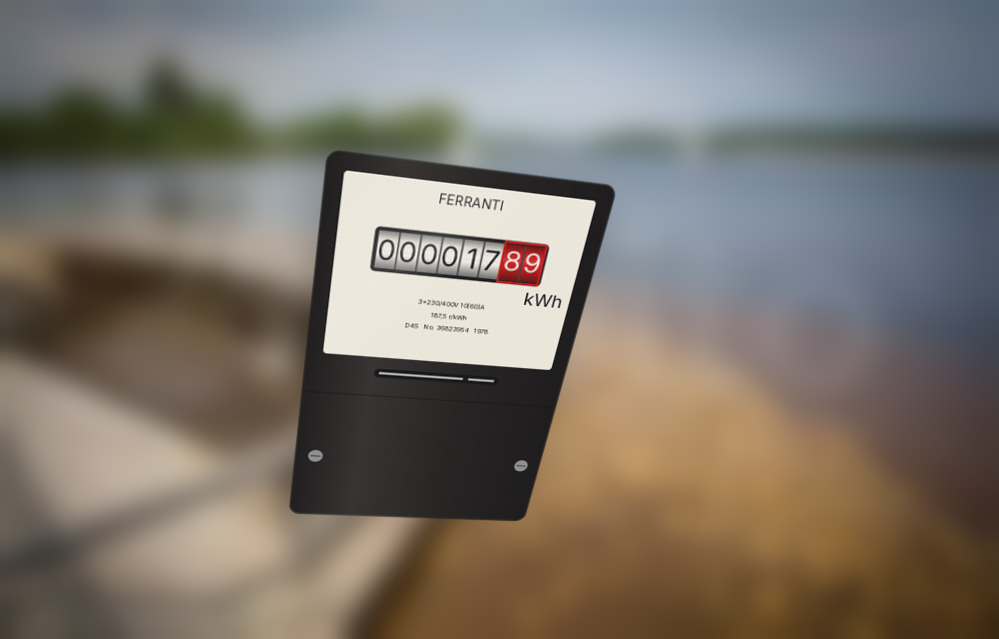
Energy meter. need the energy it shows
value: 17.89 kWh
